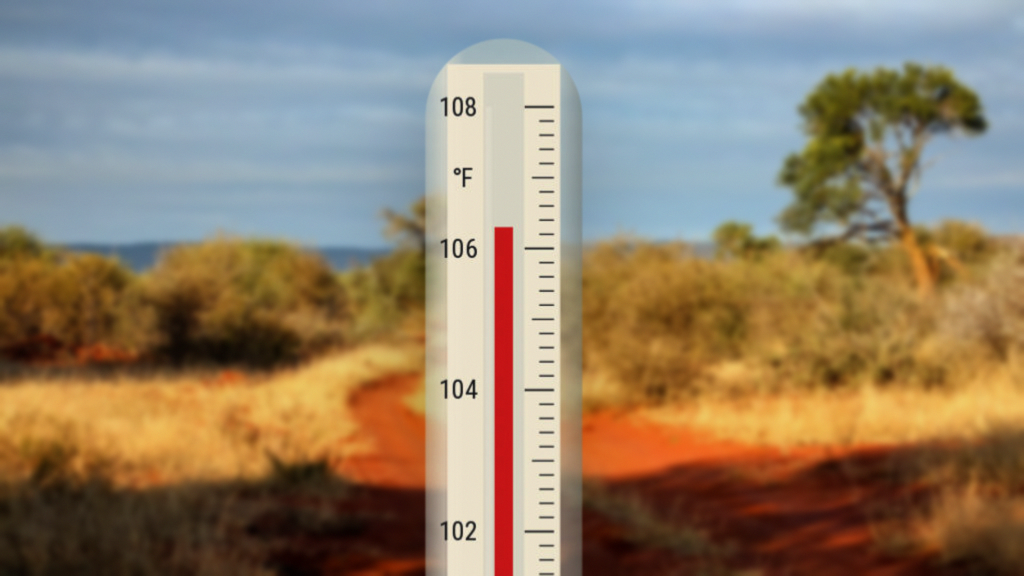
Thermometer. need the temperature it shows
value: 106.3 °F
